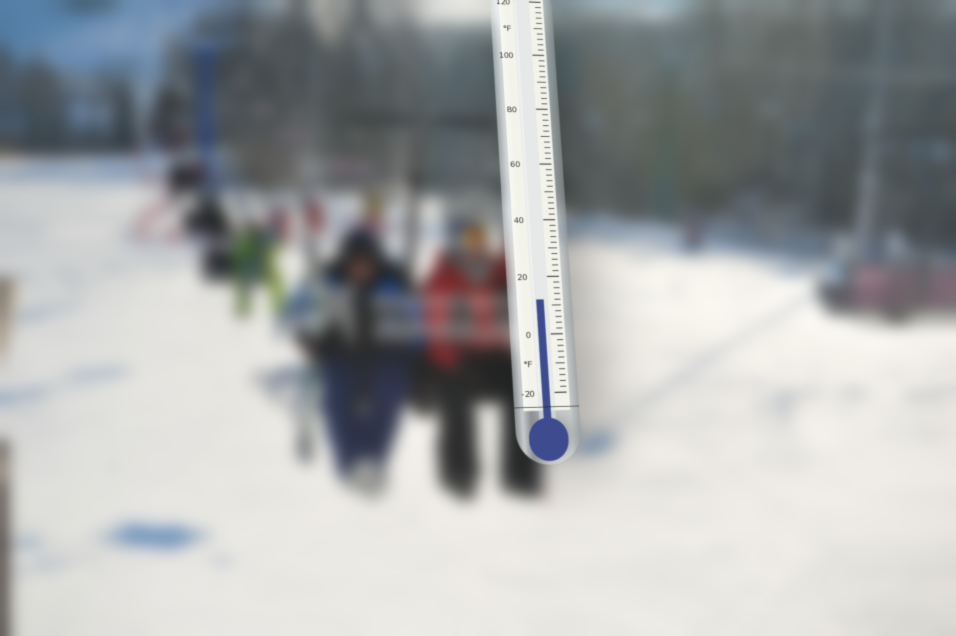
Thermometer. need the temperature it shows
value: 12 °F
